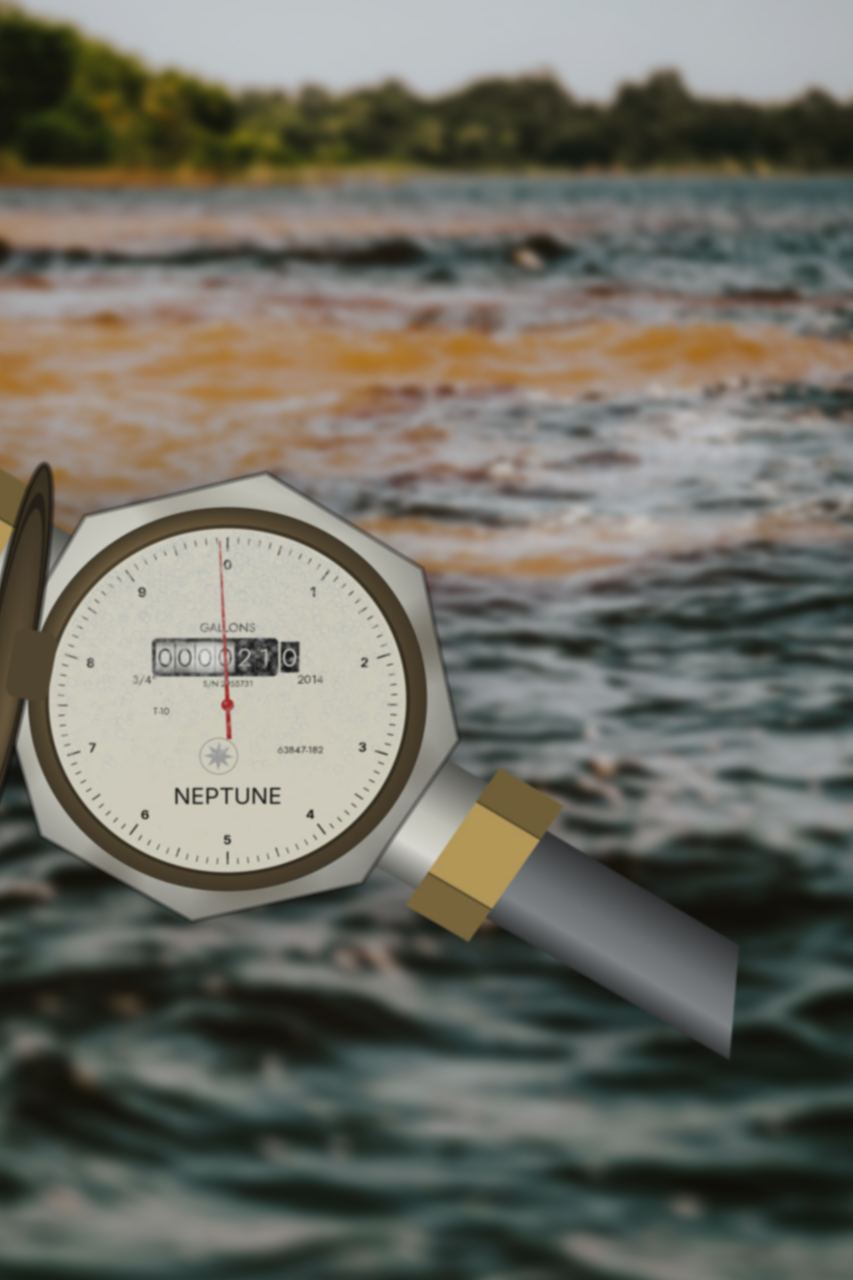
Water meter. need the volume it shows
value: 209.9 gal
